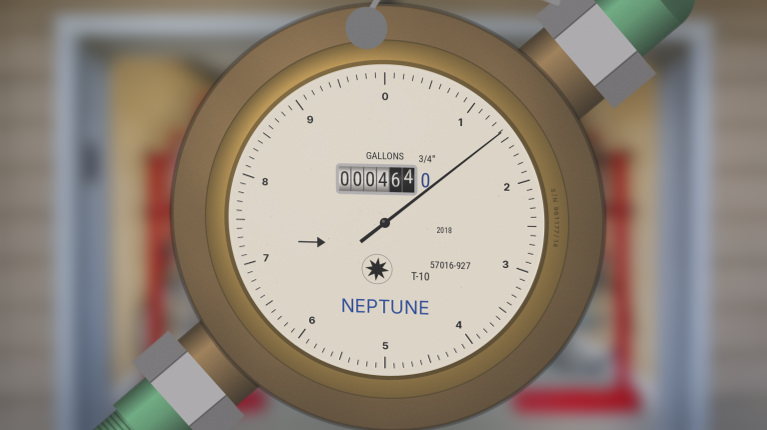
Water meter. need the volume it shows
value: 4641.4 gal
